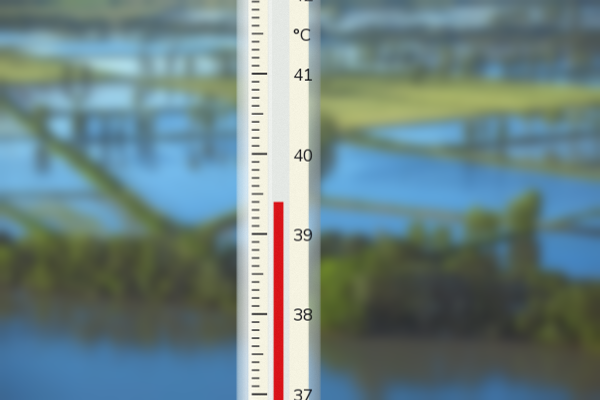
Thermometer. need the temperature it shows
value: 39.4 °C
